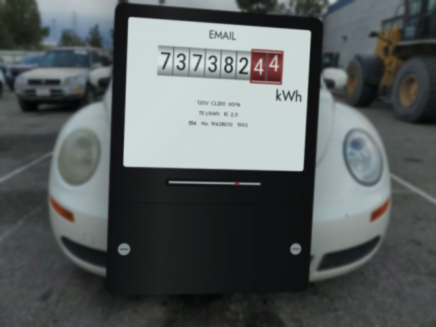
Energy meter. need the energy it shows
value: 737382.44 kWh
